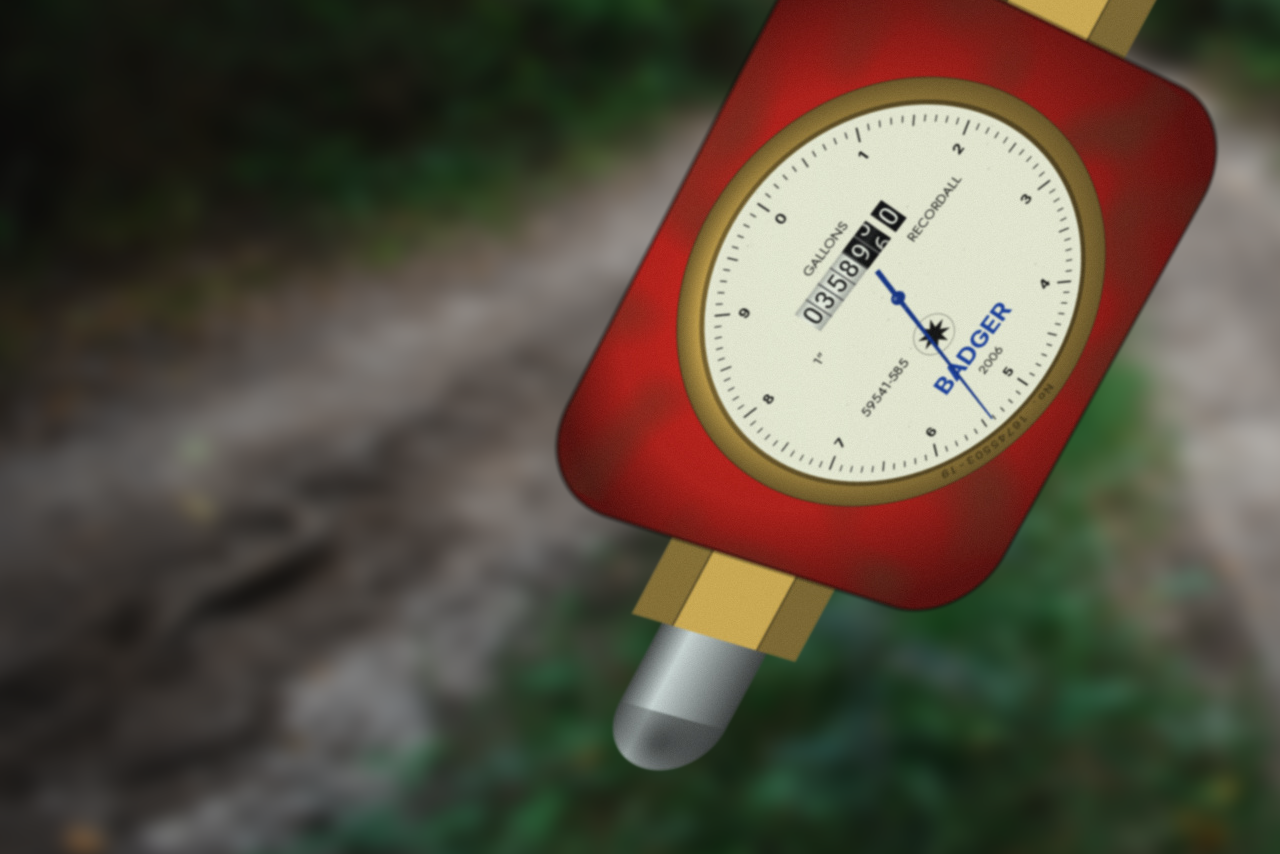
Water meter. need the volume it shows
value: 358955.4 gal
